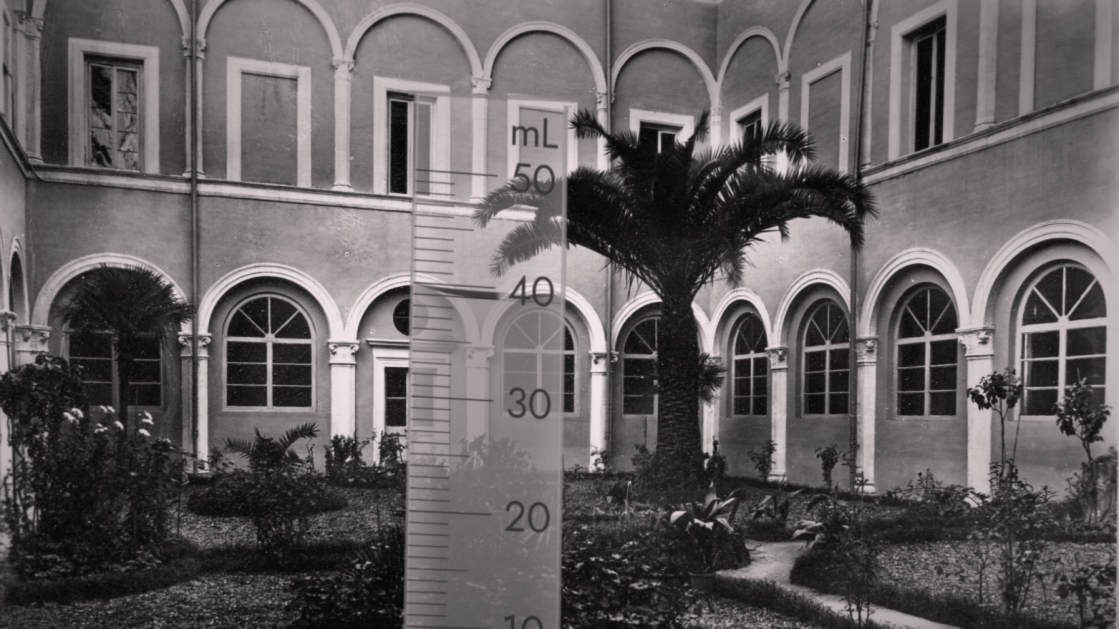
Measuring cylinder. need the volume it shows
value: 39 mL
